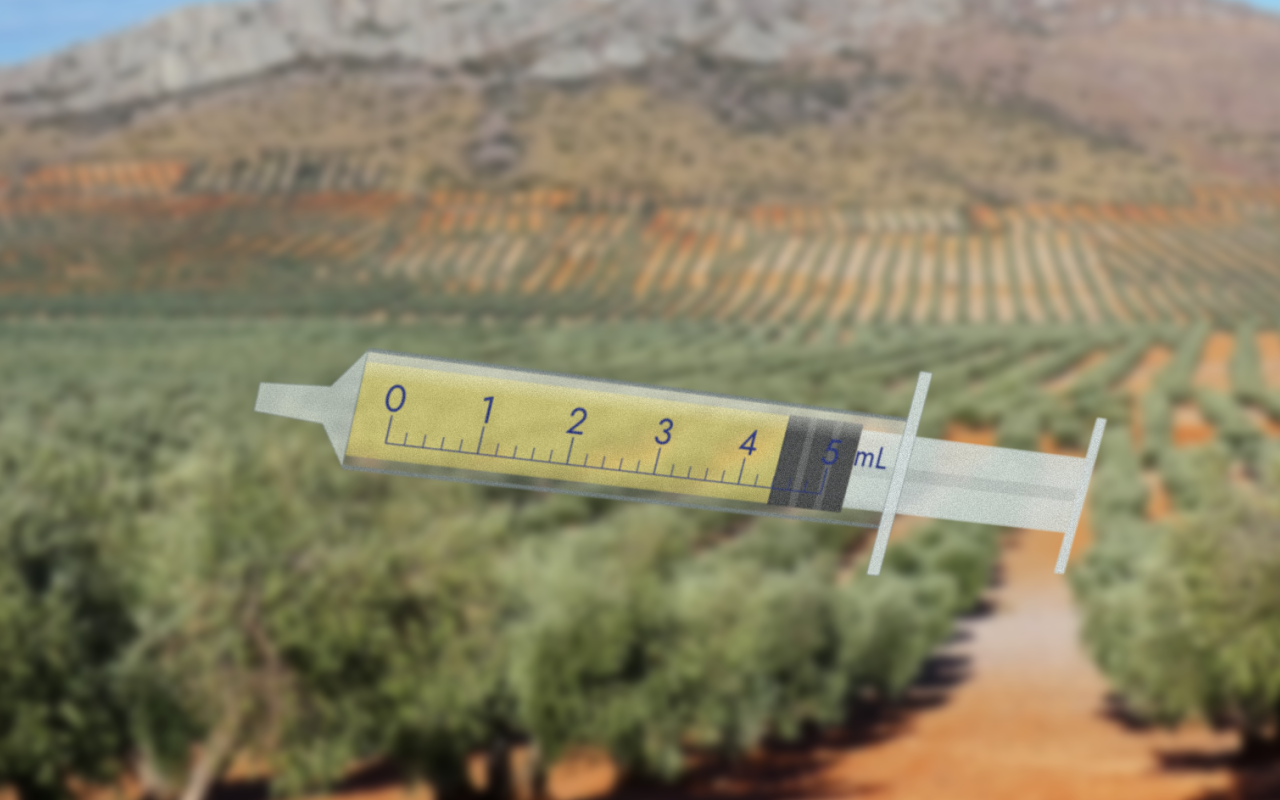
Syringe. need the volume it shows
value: 4.4 mL
